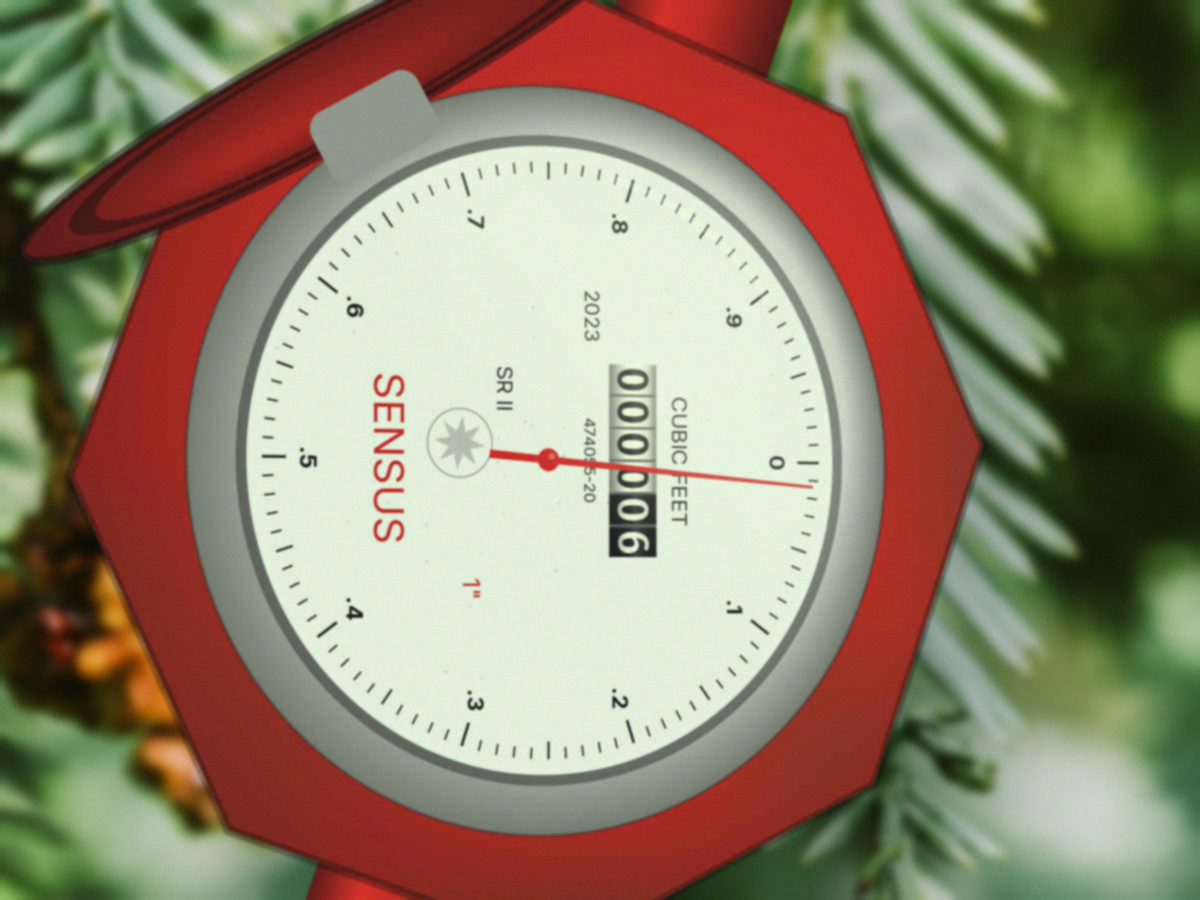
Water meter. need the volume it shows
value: 6.01 ft³
